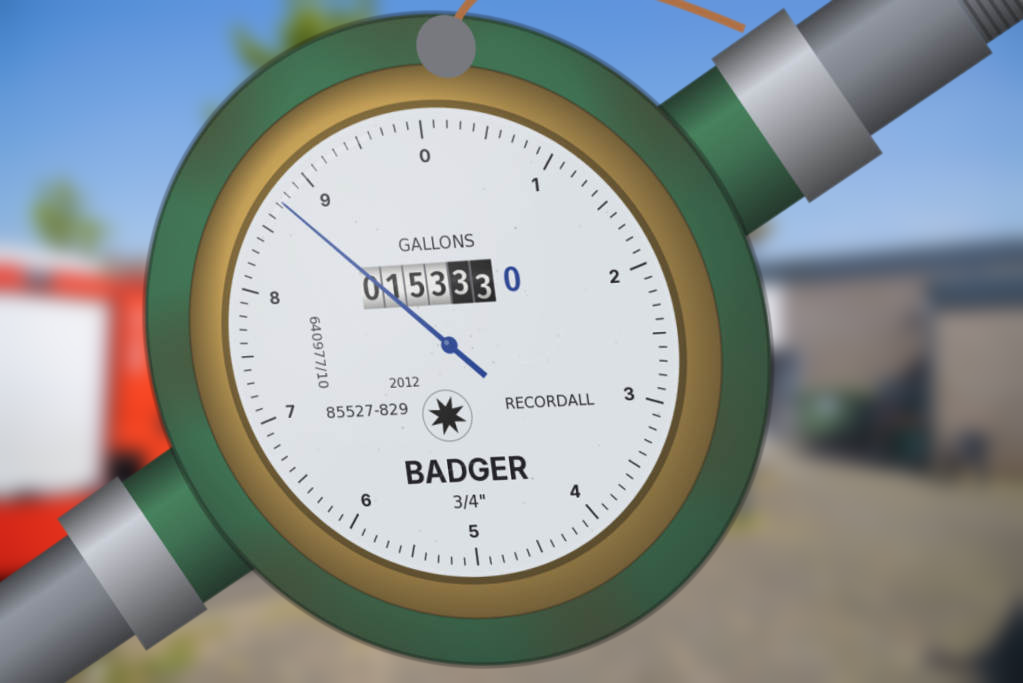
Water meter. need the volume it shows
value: 153328.7 gal
